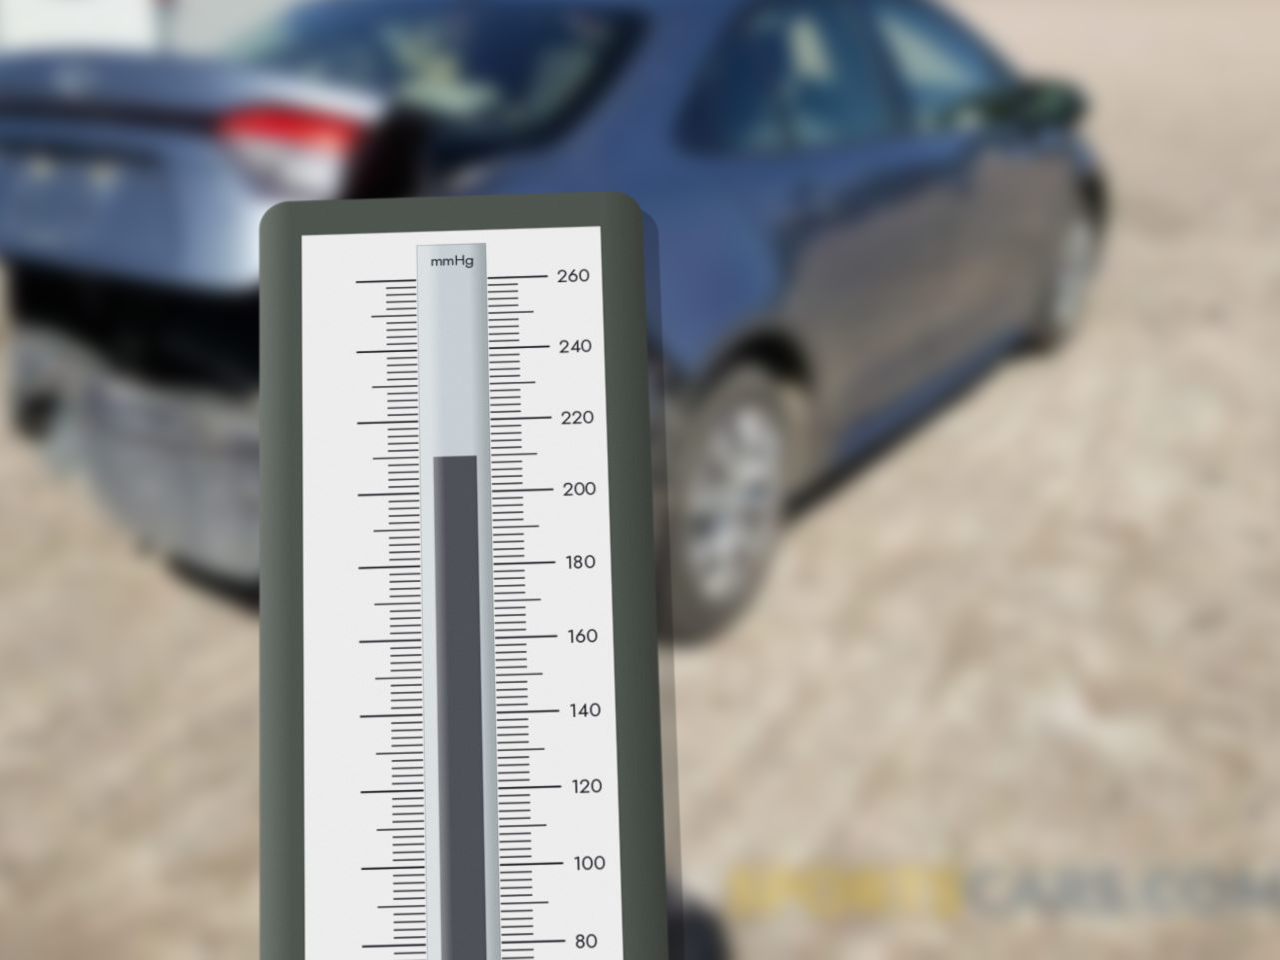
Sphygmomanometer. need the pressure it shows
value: 210 mmHg
